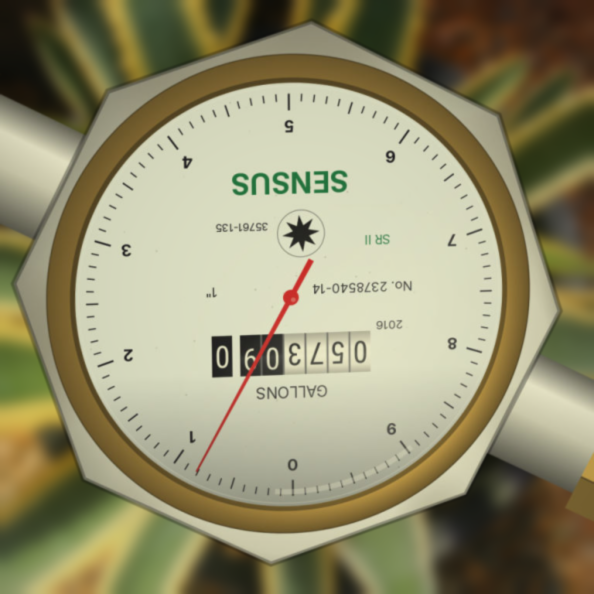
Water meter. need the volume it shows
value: 573090.8 gal
